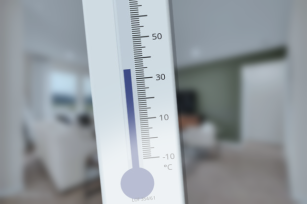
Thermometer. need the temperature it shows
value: 35 °C
